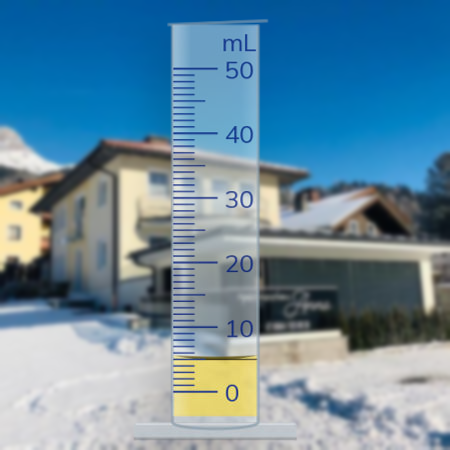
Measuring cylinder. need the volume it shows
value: 5 mL
